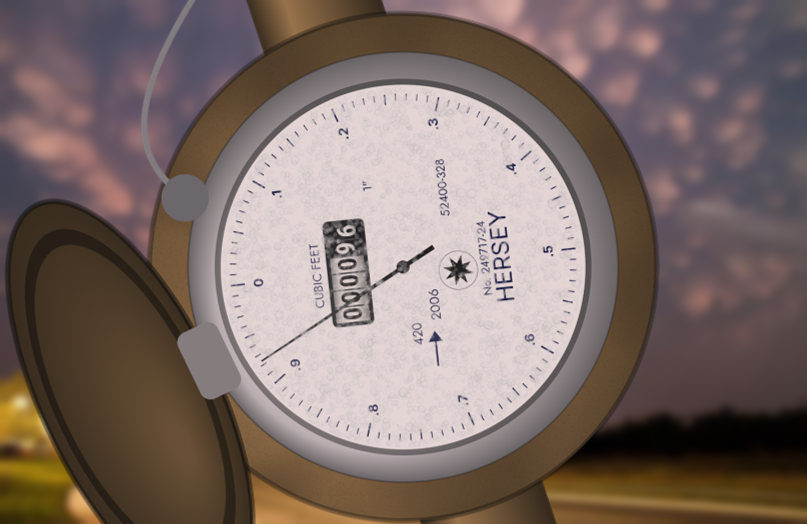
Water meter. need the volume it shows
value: 95.92 ft³
